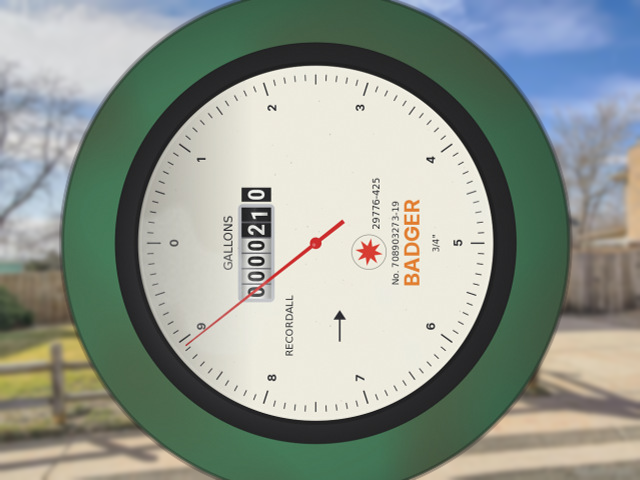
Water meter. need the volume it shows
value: 208.9 gal
